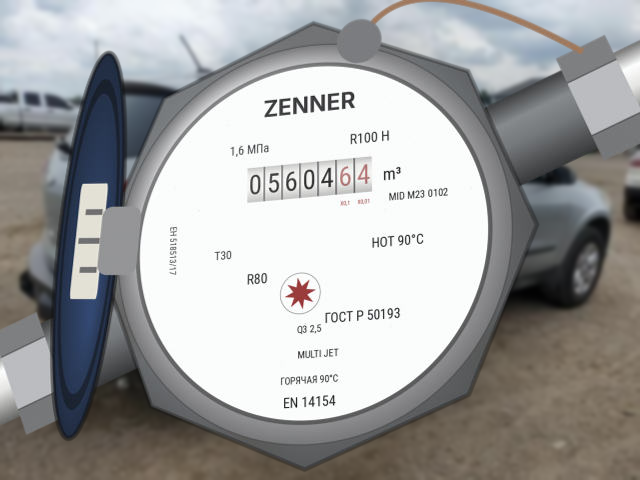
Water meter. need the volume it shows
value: 5604.64 m³
